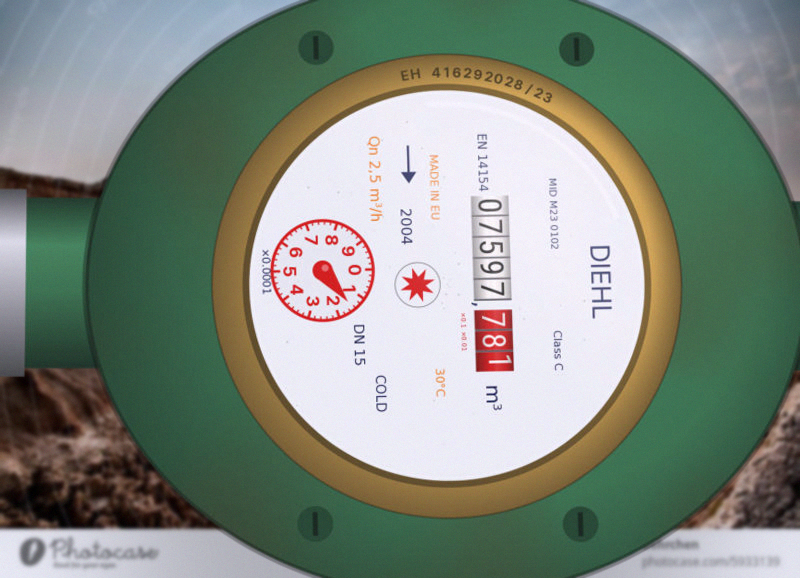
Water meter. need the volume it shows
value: 7597.7811 m³
